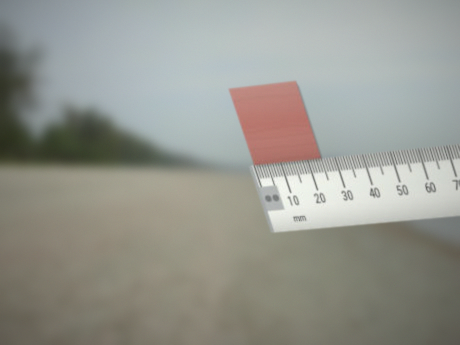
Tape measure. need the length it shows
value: 25 mm
